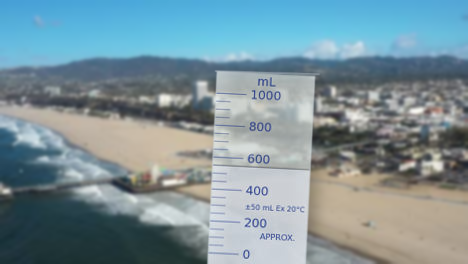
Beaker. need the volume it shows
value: 550 mL
